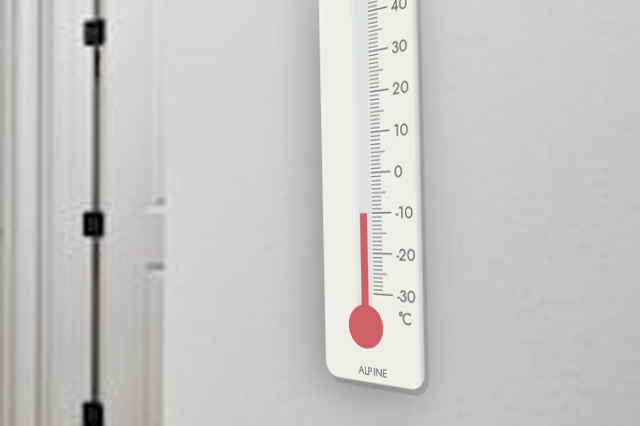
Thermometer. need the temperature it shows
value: -10 °C
